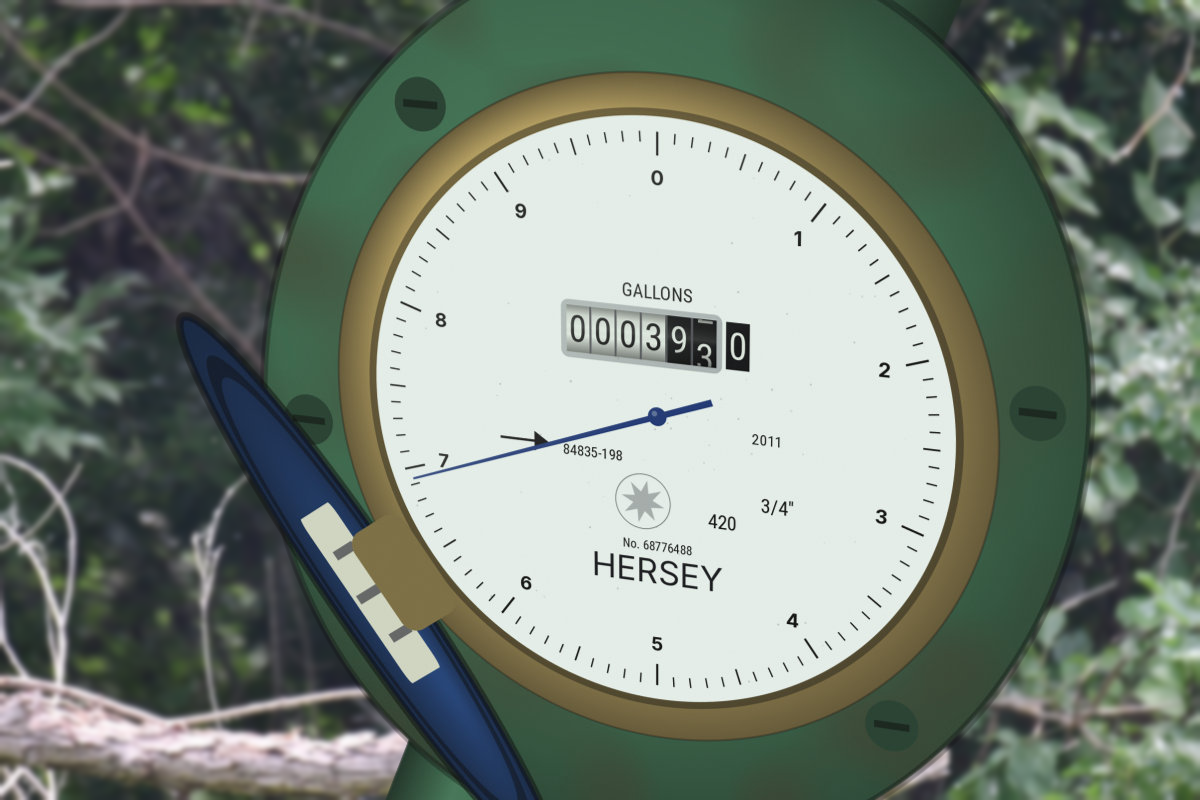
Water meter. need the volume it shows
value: 3926.9 gal
